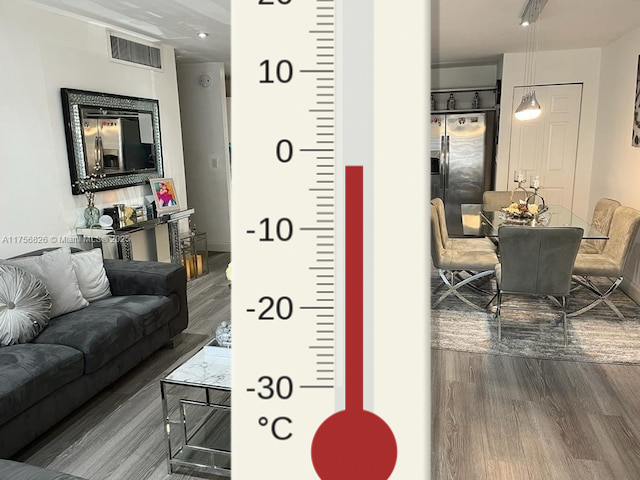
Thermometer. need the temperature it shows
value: -2 °C
